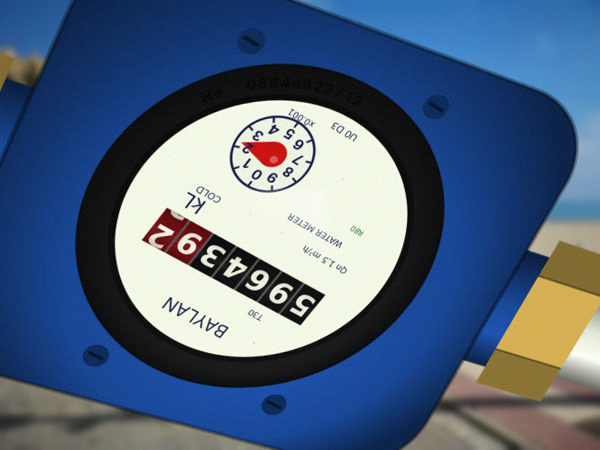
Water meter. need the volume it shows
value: 59643.922 kL
